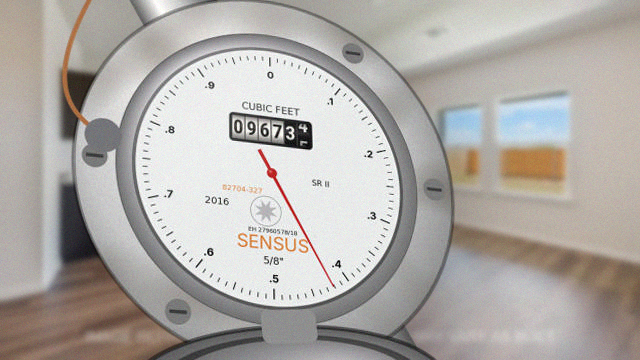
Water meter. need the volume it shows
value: 96734.42 ft³
